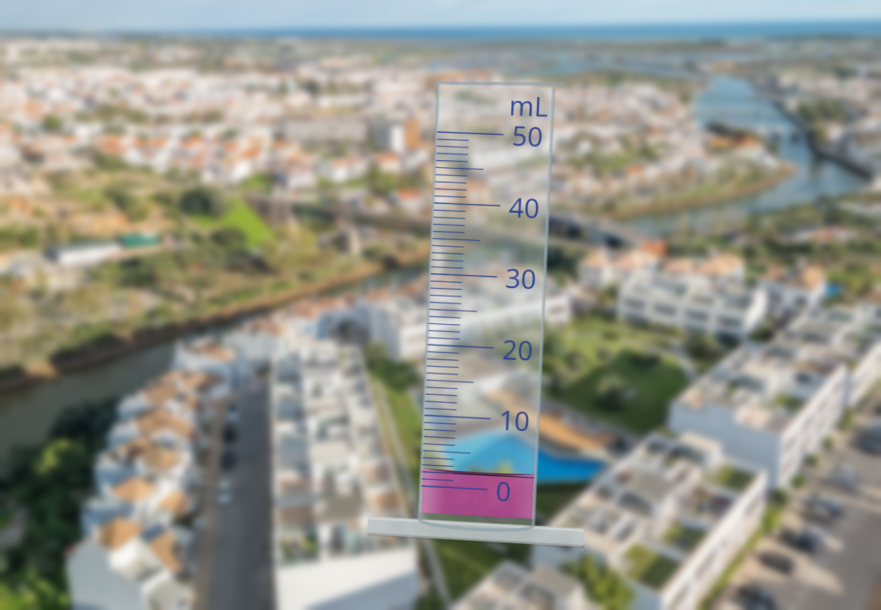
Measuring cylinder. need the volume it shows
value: 2 mL
